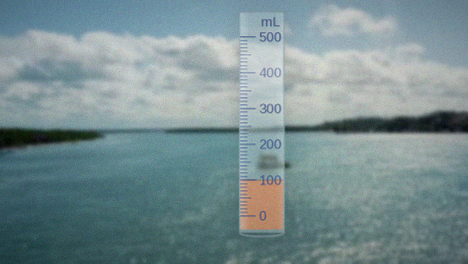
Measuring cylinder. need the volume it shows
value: 100 mL
